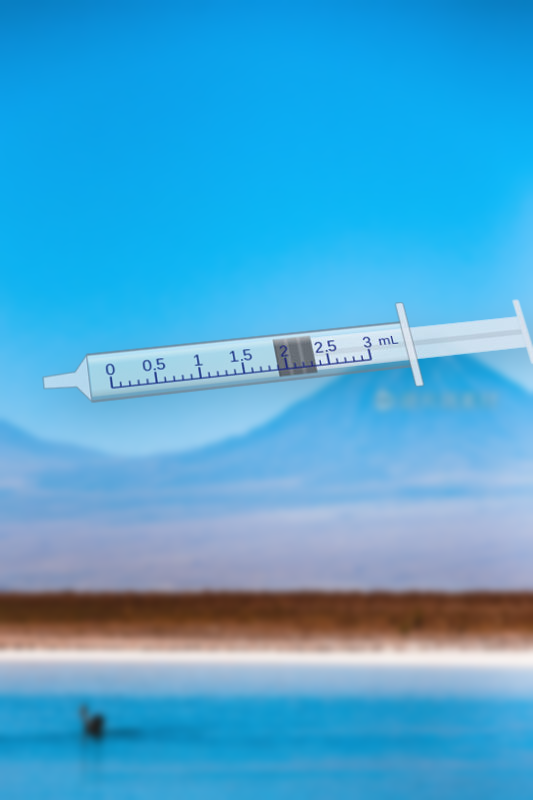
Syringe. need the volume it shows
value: 1.9 mL
